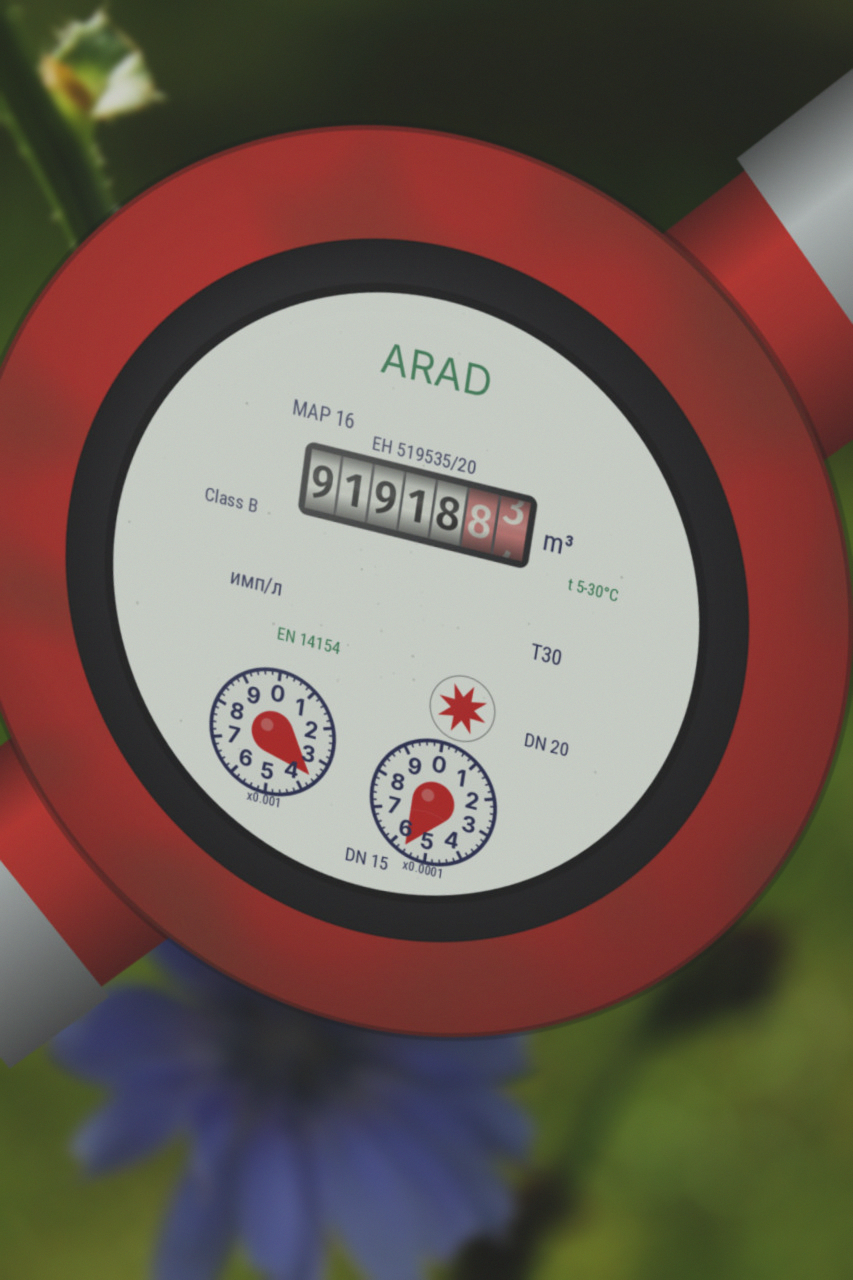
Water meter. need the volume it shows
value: 91918.8335 m³
